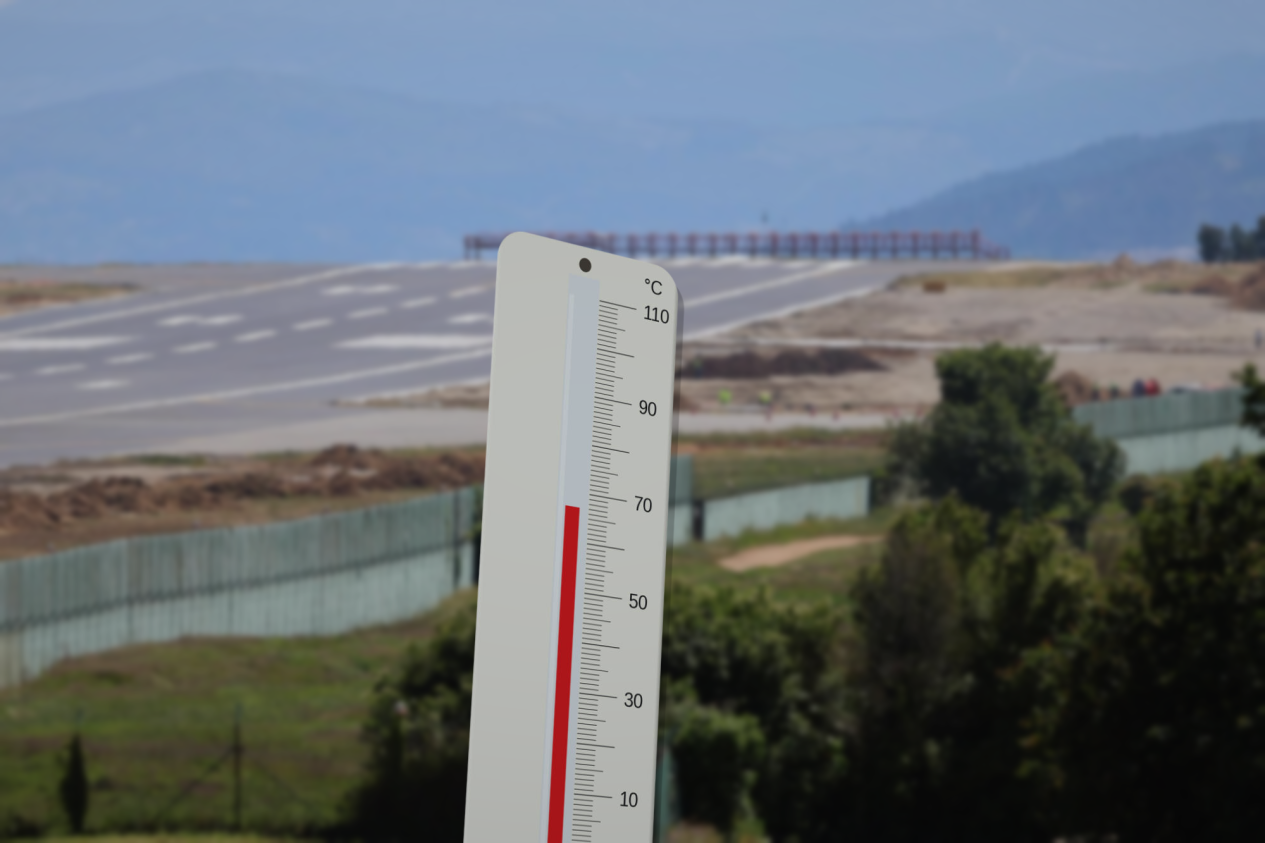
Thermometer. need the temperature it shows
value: 67 °C
